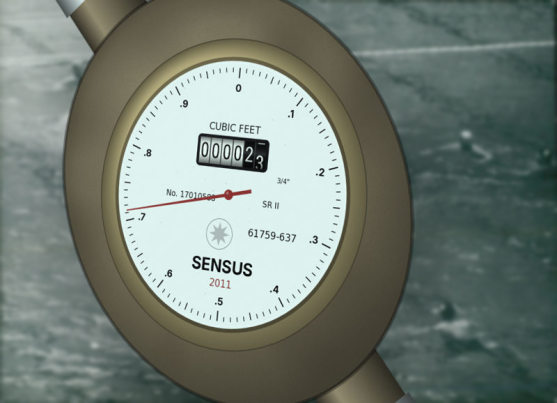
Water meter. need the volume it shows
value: 22.71 ft³
